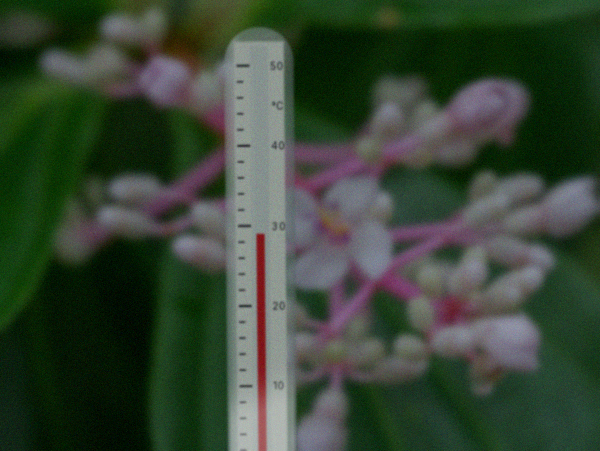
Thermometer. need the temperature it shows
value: 29 °C
